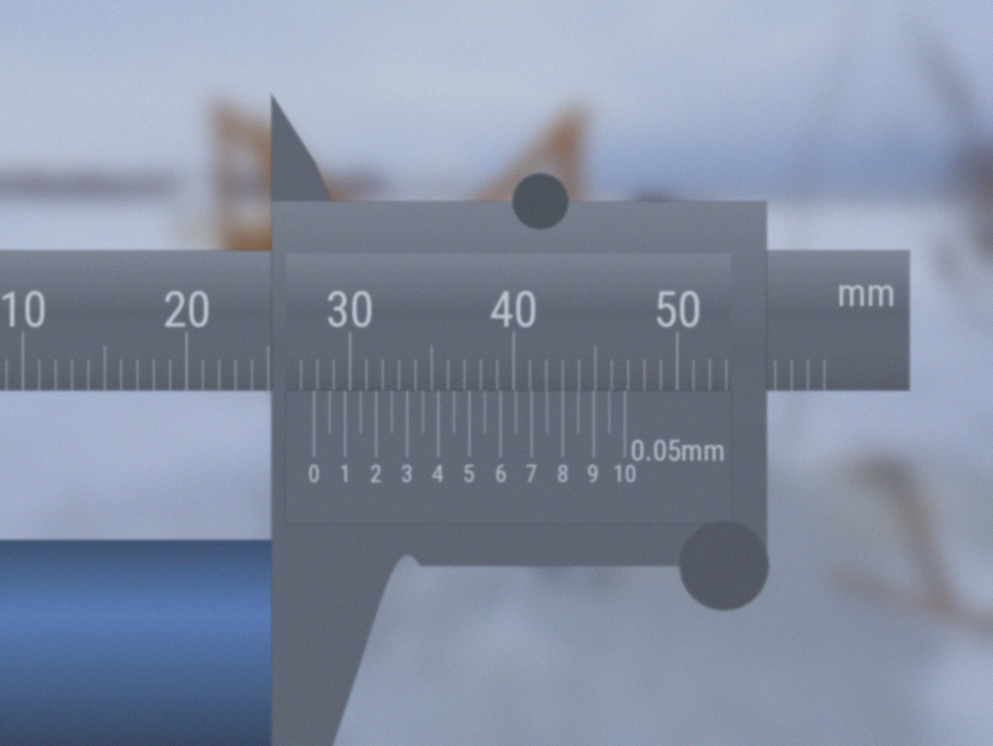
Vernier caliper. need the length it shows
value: 27.8 mm
